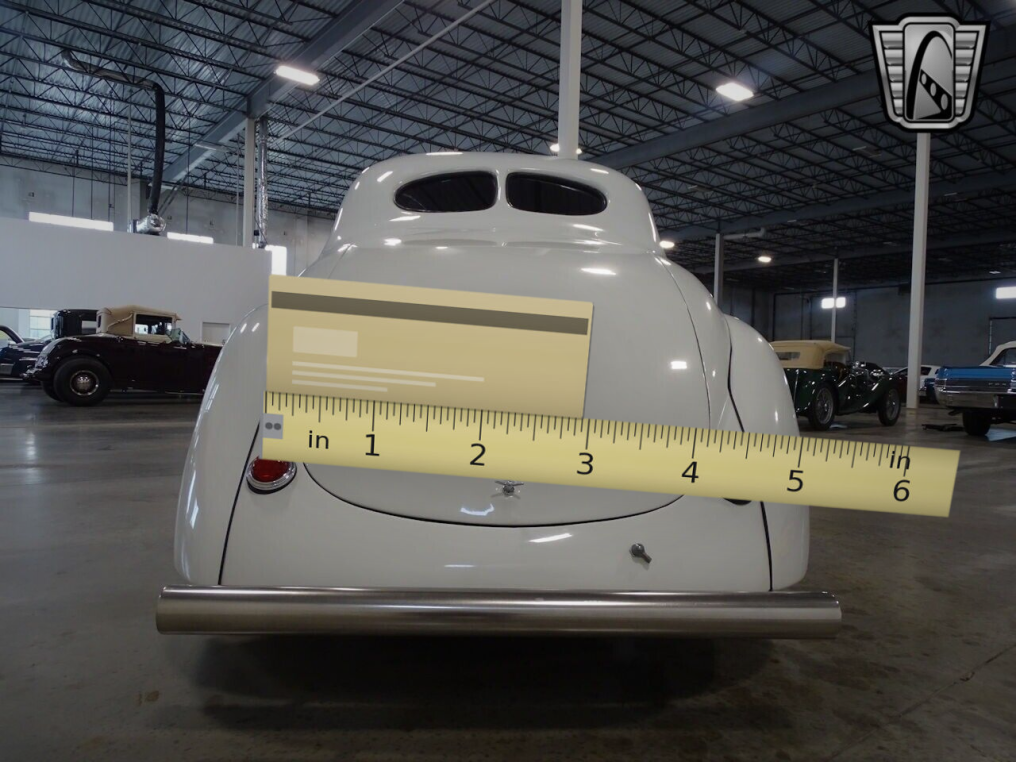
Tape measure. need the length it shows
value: 2.9375 in
